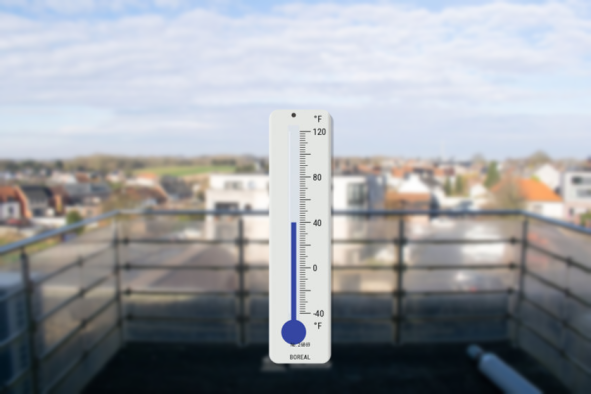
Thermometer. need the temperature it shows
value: 40 °F
